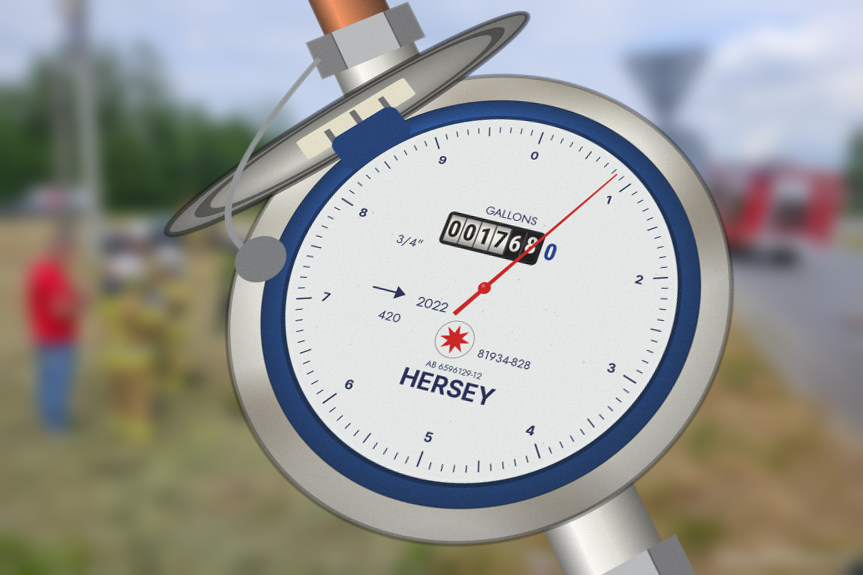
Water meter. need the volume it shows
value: 17680.8 gal
